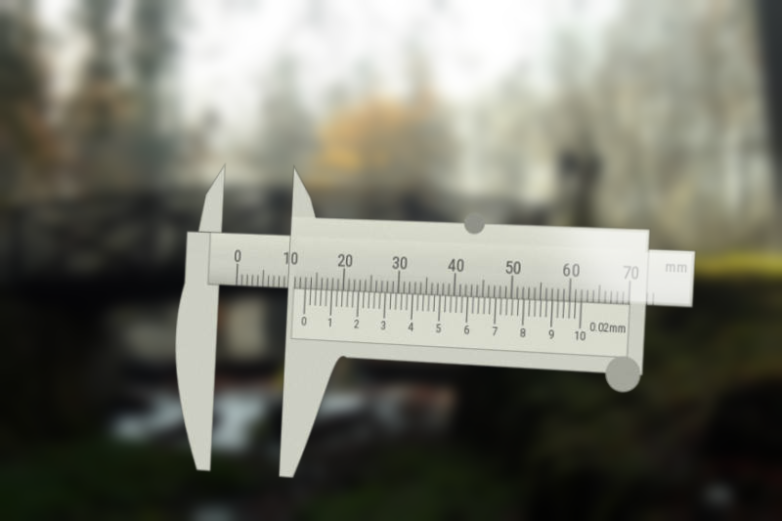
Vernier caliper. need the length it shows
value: 13.0 mm
